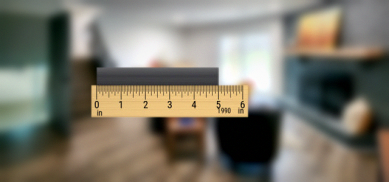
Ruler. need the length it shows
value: 5 in
